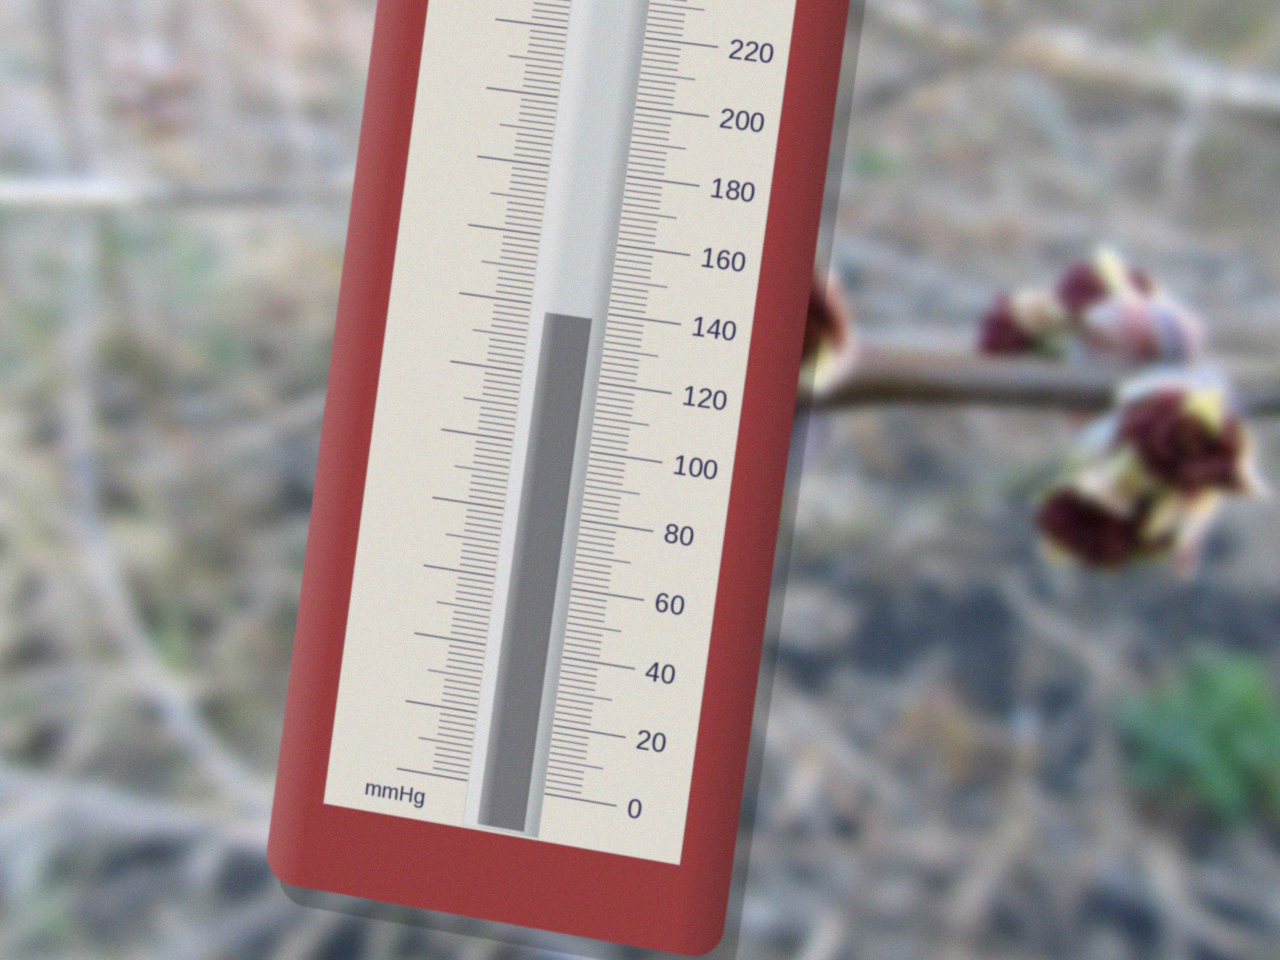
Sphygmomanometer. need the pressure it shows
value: 138 mmHg
